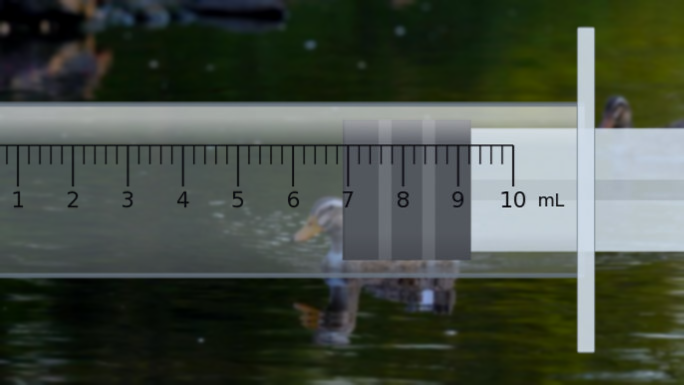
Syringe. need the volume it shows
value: 6.9 mL
